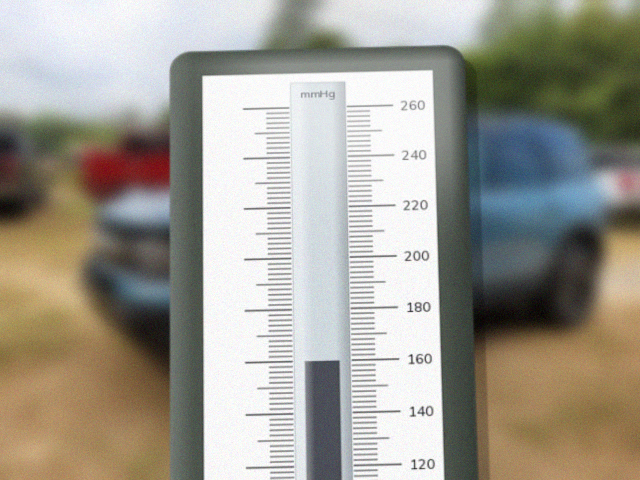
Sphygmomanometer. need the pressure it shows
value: 160 mmHg
